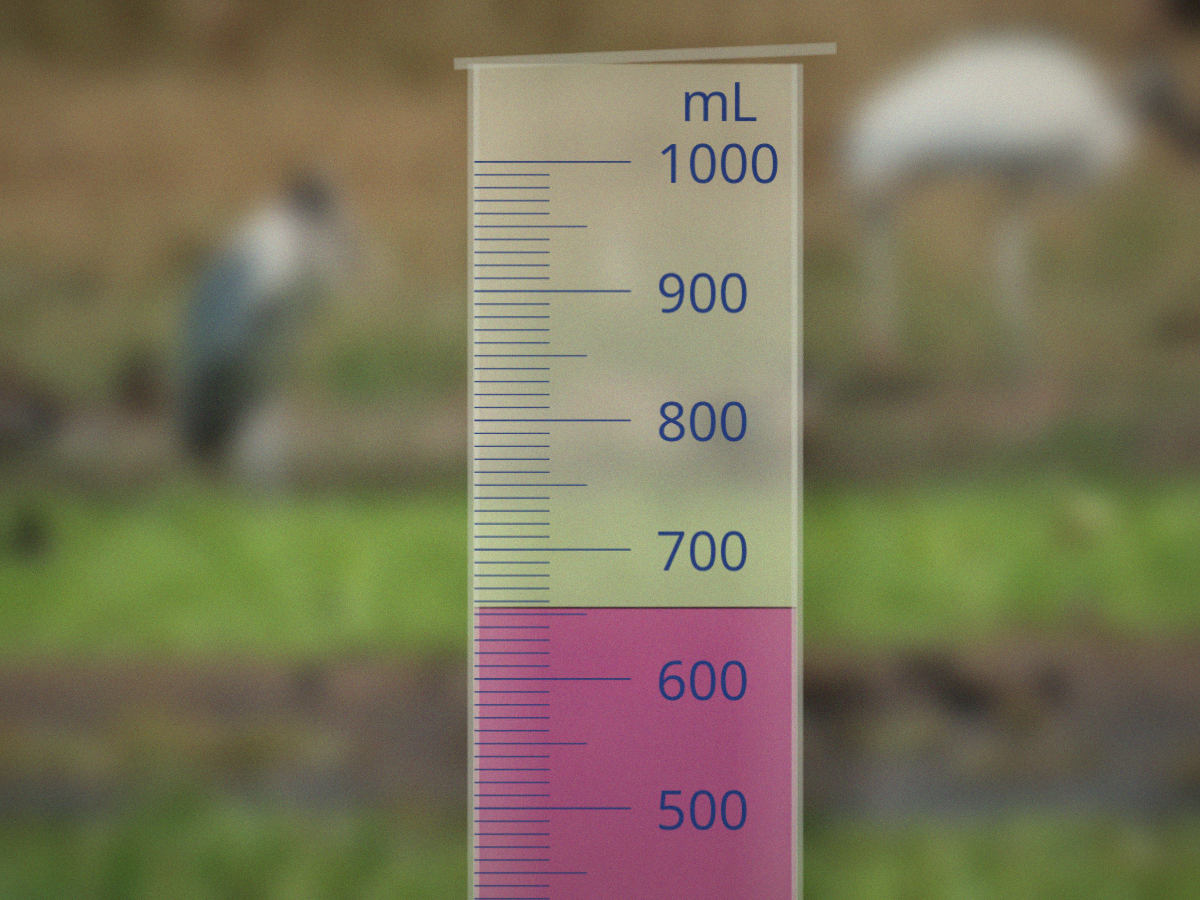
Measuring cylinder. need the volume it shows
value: 655 mL
